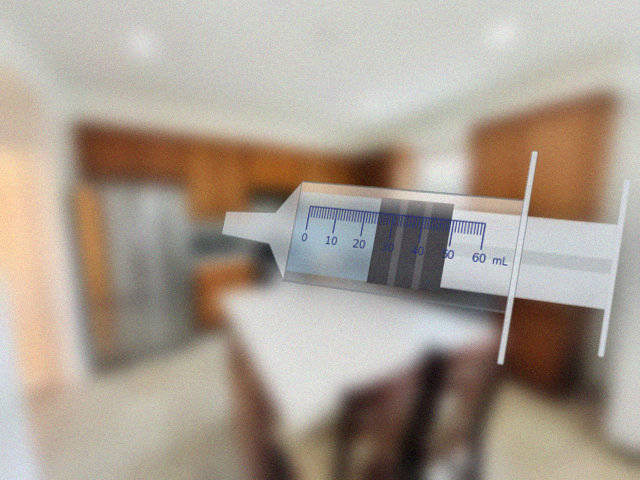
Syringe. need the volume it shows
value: 25 mL
